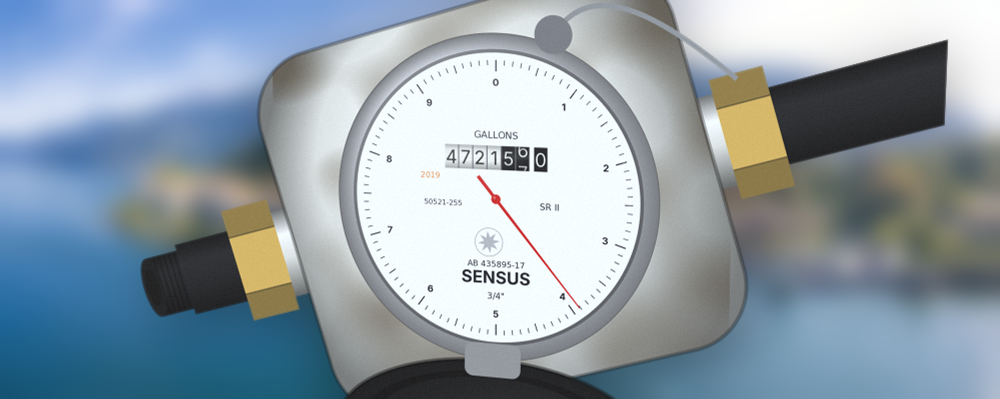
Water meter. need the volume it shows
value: 4721563.9 gal
